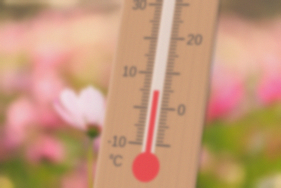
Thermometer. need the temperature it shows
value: 5 °C
